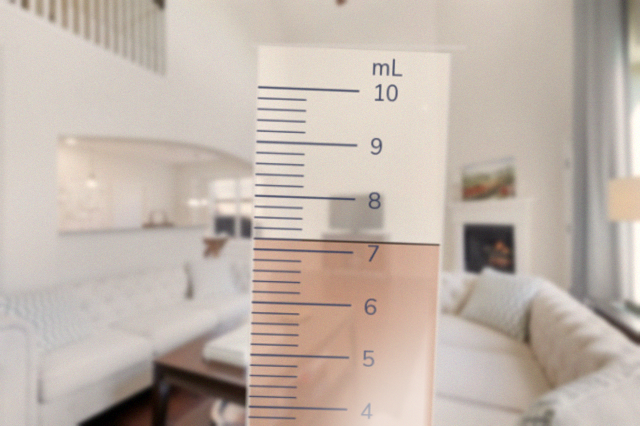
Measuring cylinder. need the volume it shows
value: 7.2 mL
